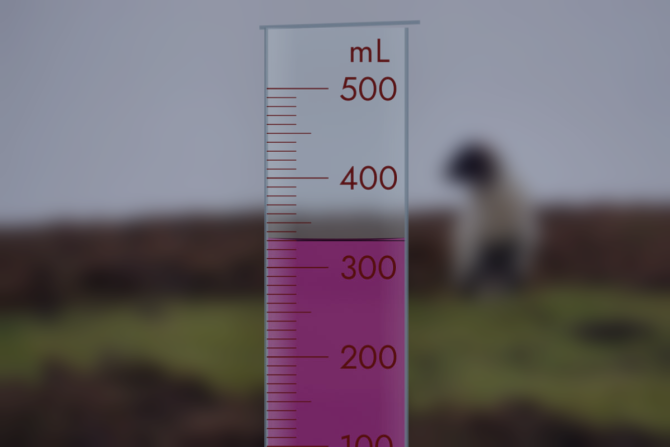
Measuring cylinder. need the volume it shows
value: 330 mL
